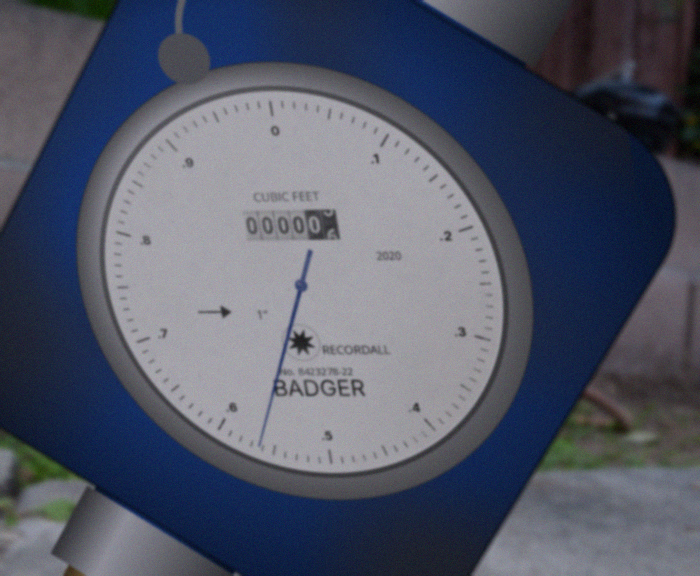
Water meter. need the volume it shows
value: 5.56 ft³
